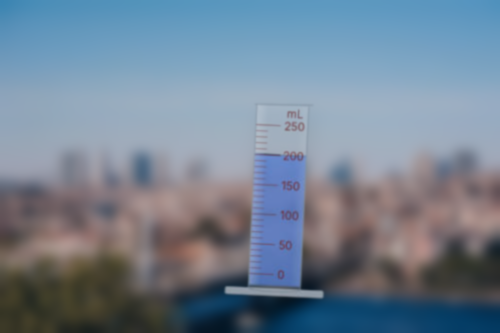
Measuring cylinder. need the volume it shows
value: 200 mL
